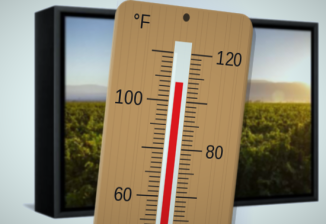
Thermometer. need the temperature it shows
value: 108 °F
